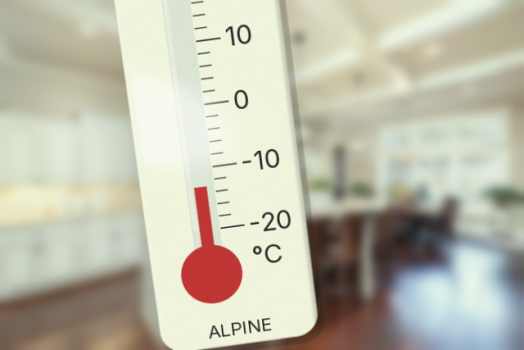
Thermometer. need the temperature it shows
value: -13 °C
